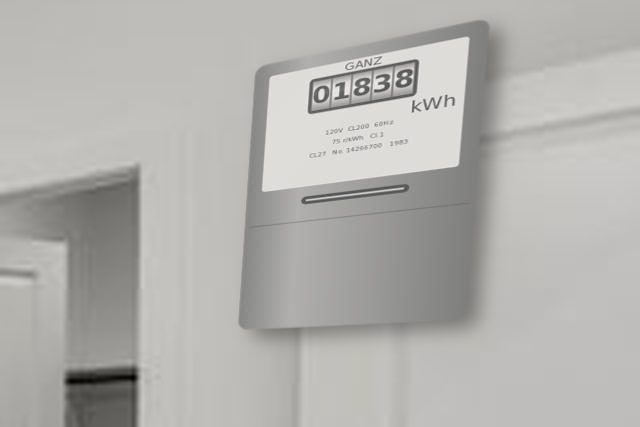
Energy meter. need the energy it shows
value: 1838 kWh
